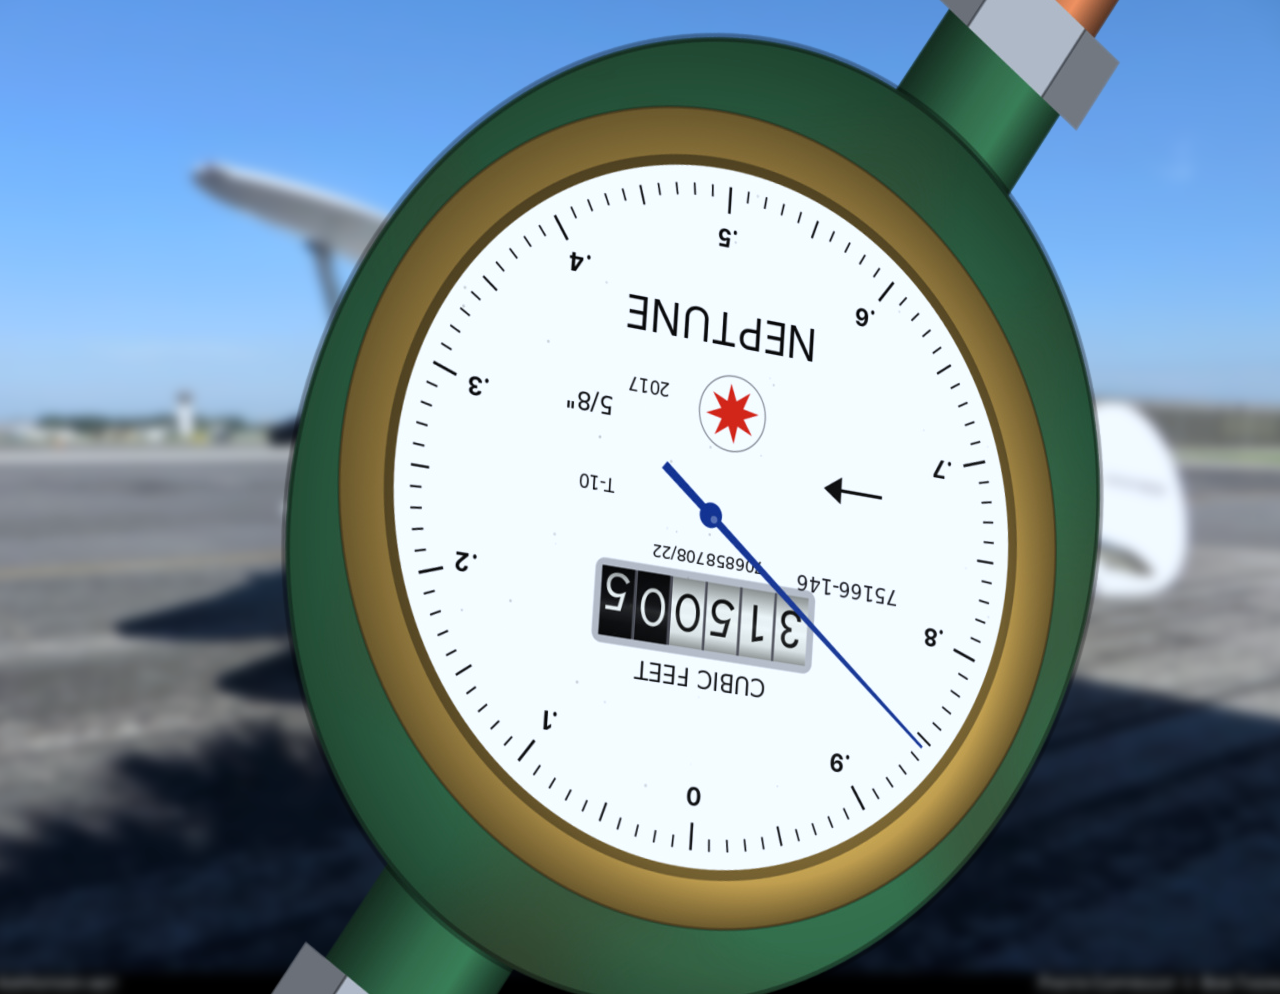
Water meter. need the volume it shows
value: 315004.85 ft³
